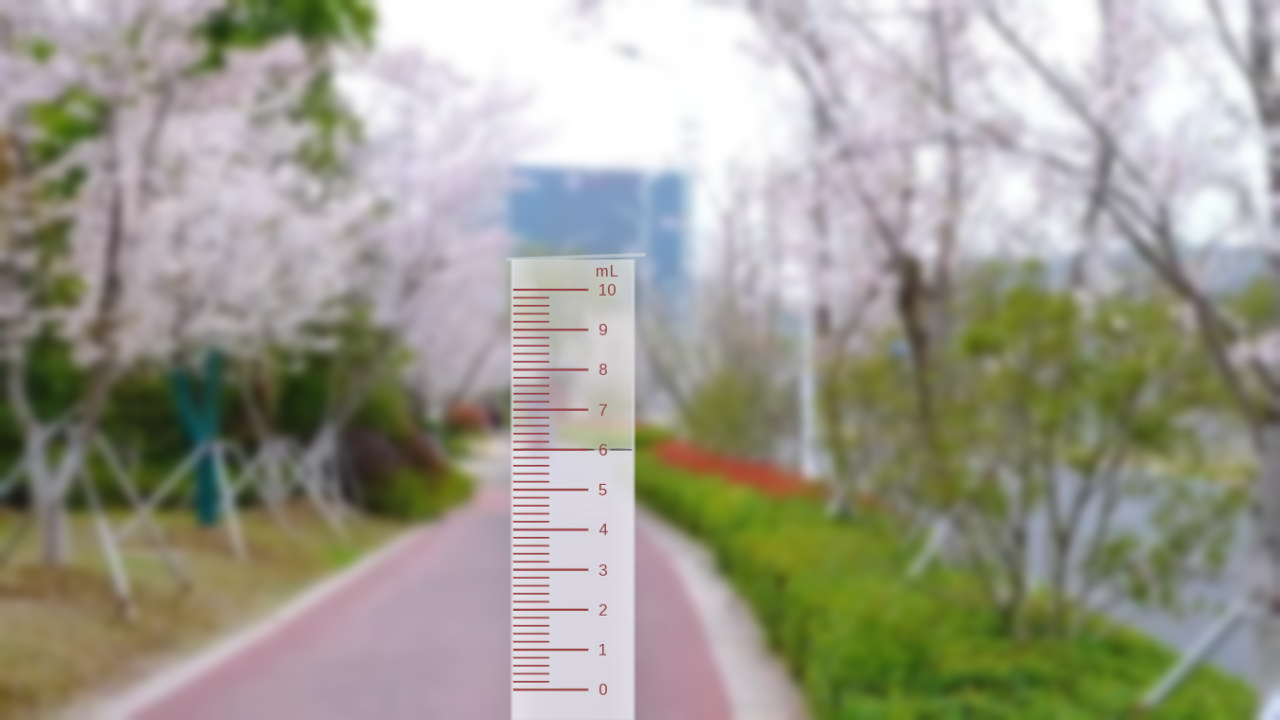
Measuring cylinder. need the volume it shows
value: 6 mL
